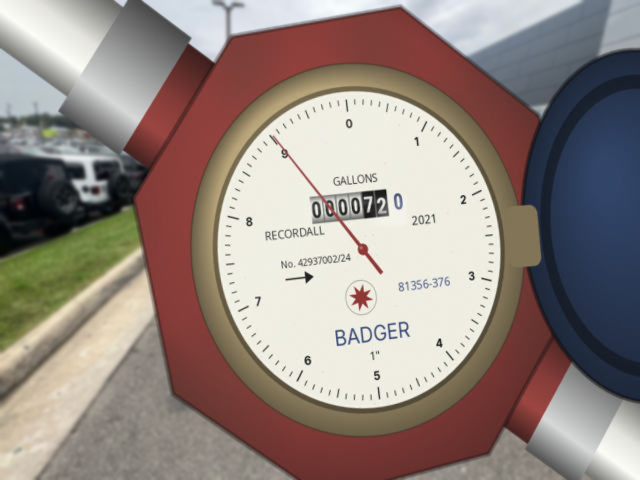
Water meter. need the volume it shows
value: 719.0 gal
